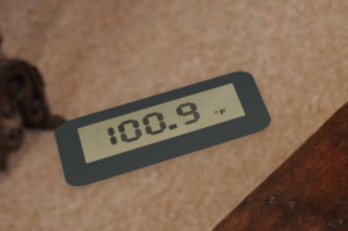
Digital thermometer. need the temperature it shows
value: 100.9 °F
